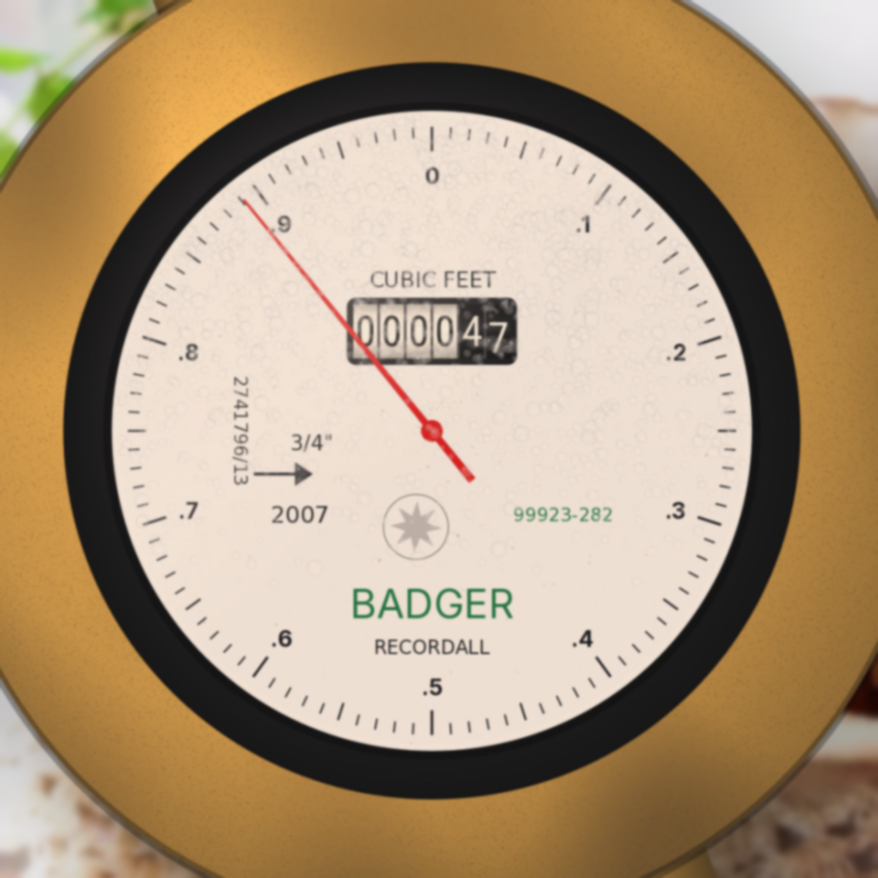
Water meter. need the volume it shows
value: 46.89 ft³
